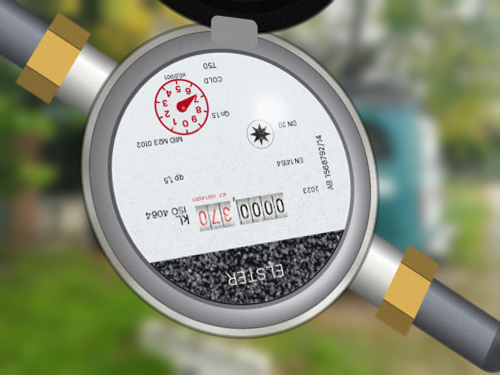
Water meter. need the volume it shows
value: 0.3706 kL
